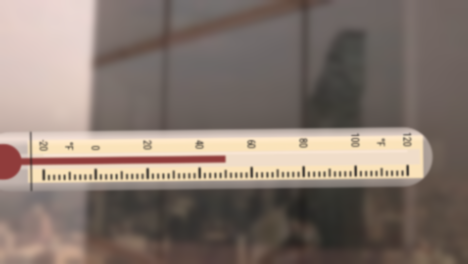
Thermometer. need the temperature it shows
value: 50 °F
